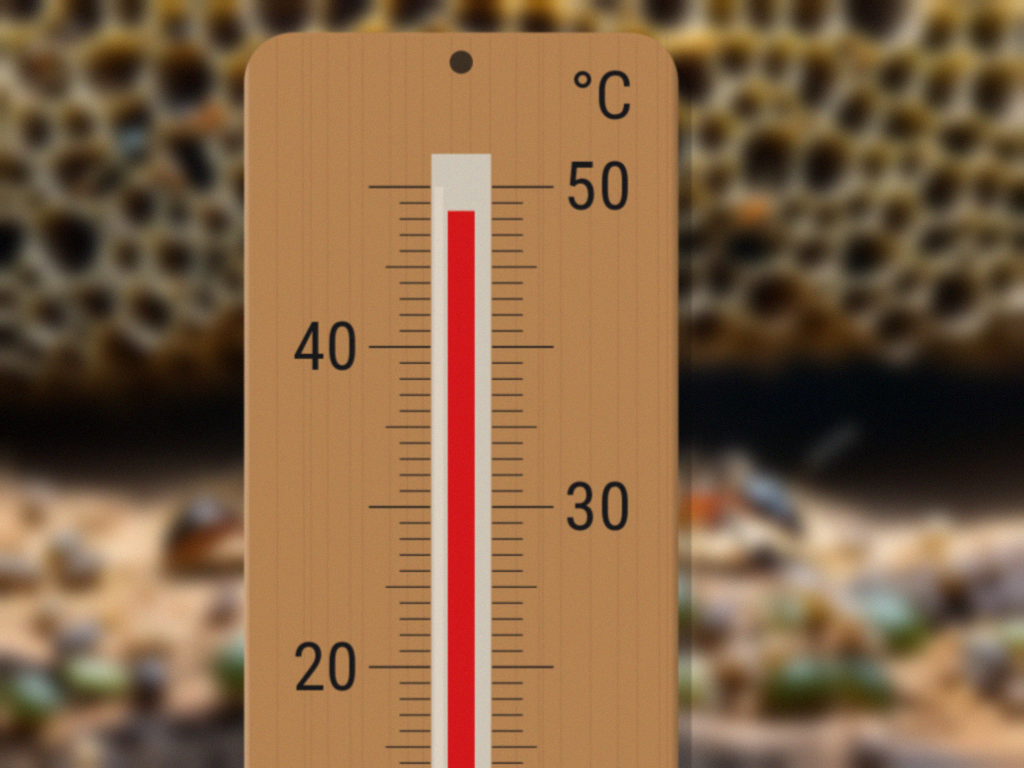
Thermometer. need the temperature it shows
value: 48.5 °C
